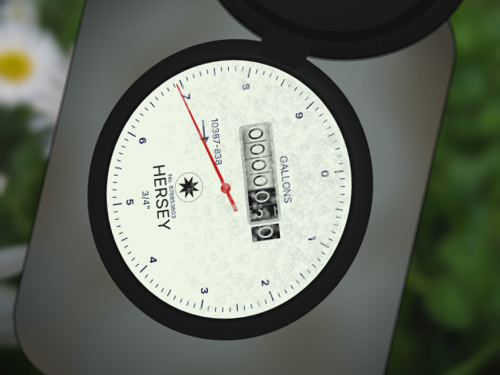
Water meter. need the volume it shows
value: 26.9 gal
